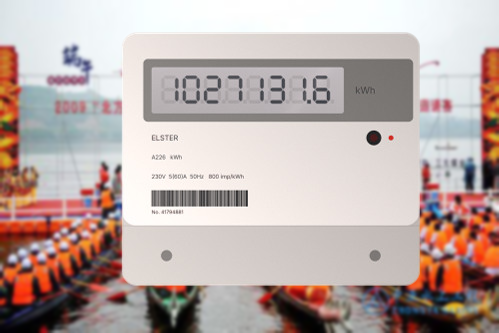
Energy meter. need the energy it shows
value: 1027131.6 kWh
